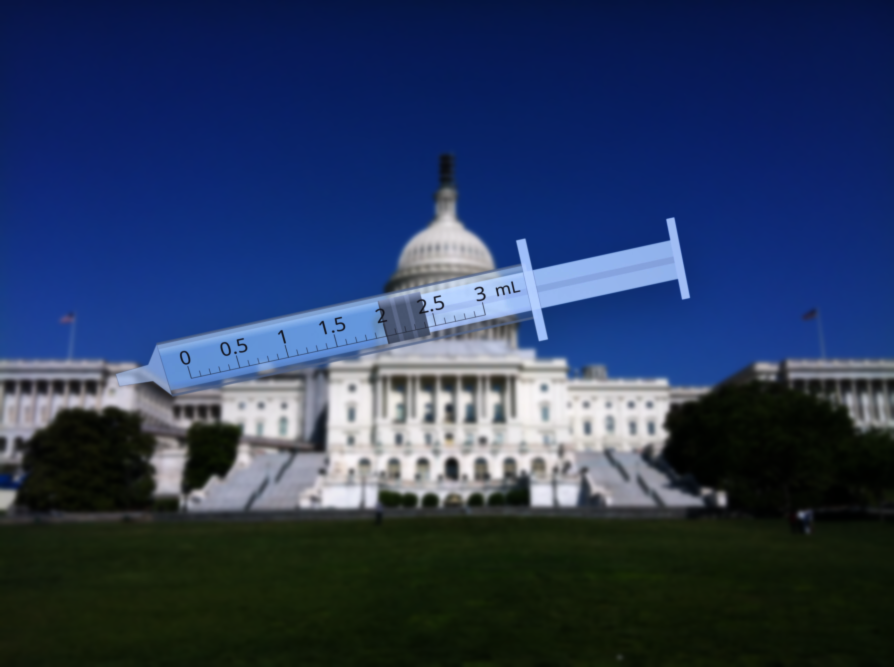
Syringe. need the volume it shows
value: 2 mL
